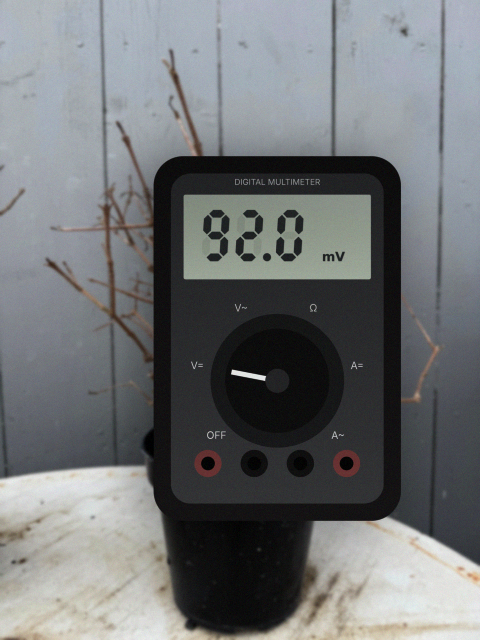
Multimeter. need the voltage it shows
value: 92.0 mV
